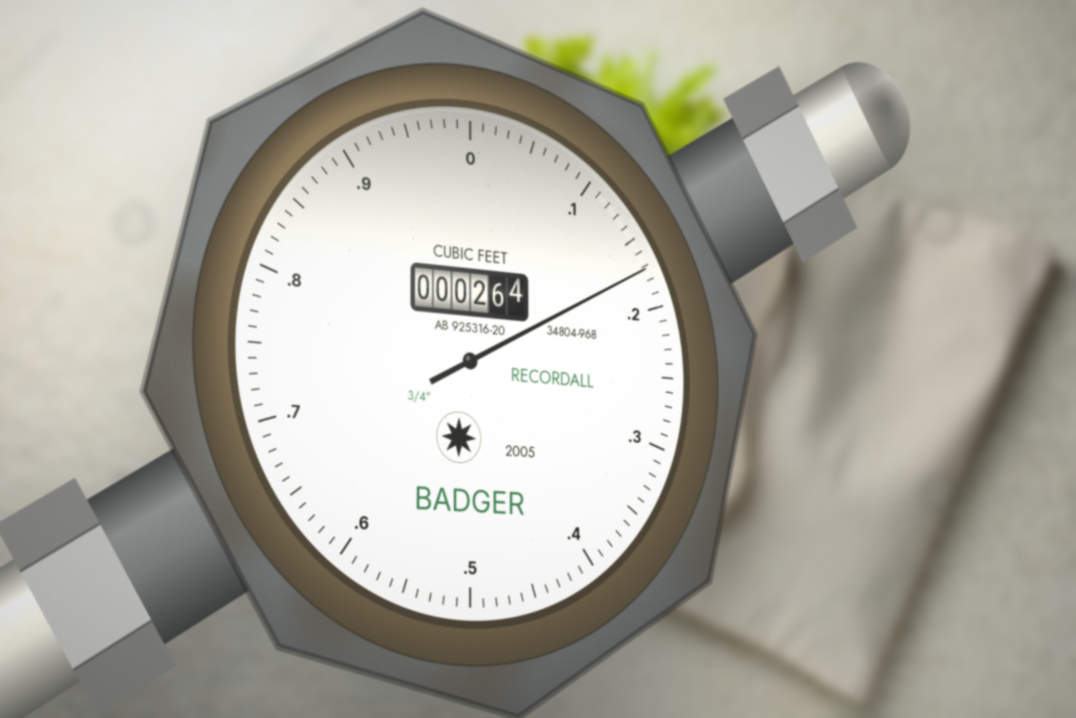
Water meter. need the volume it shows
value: 264.17 ft³
